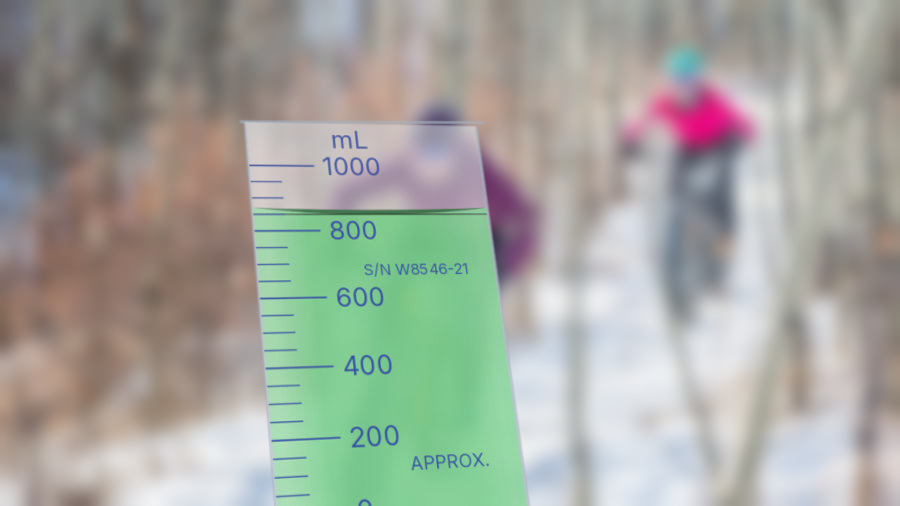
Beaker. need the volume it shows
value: 850 mL
